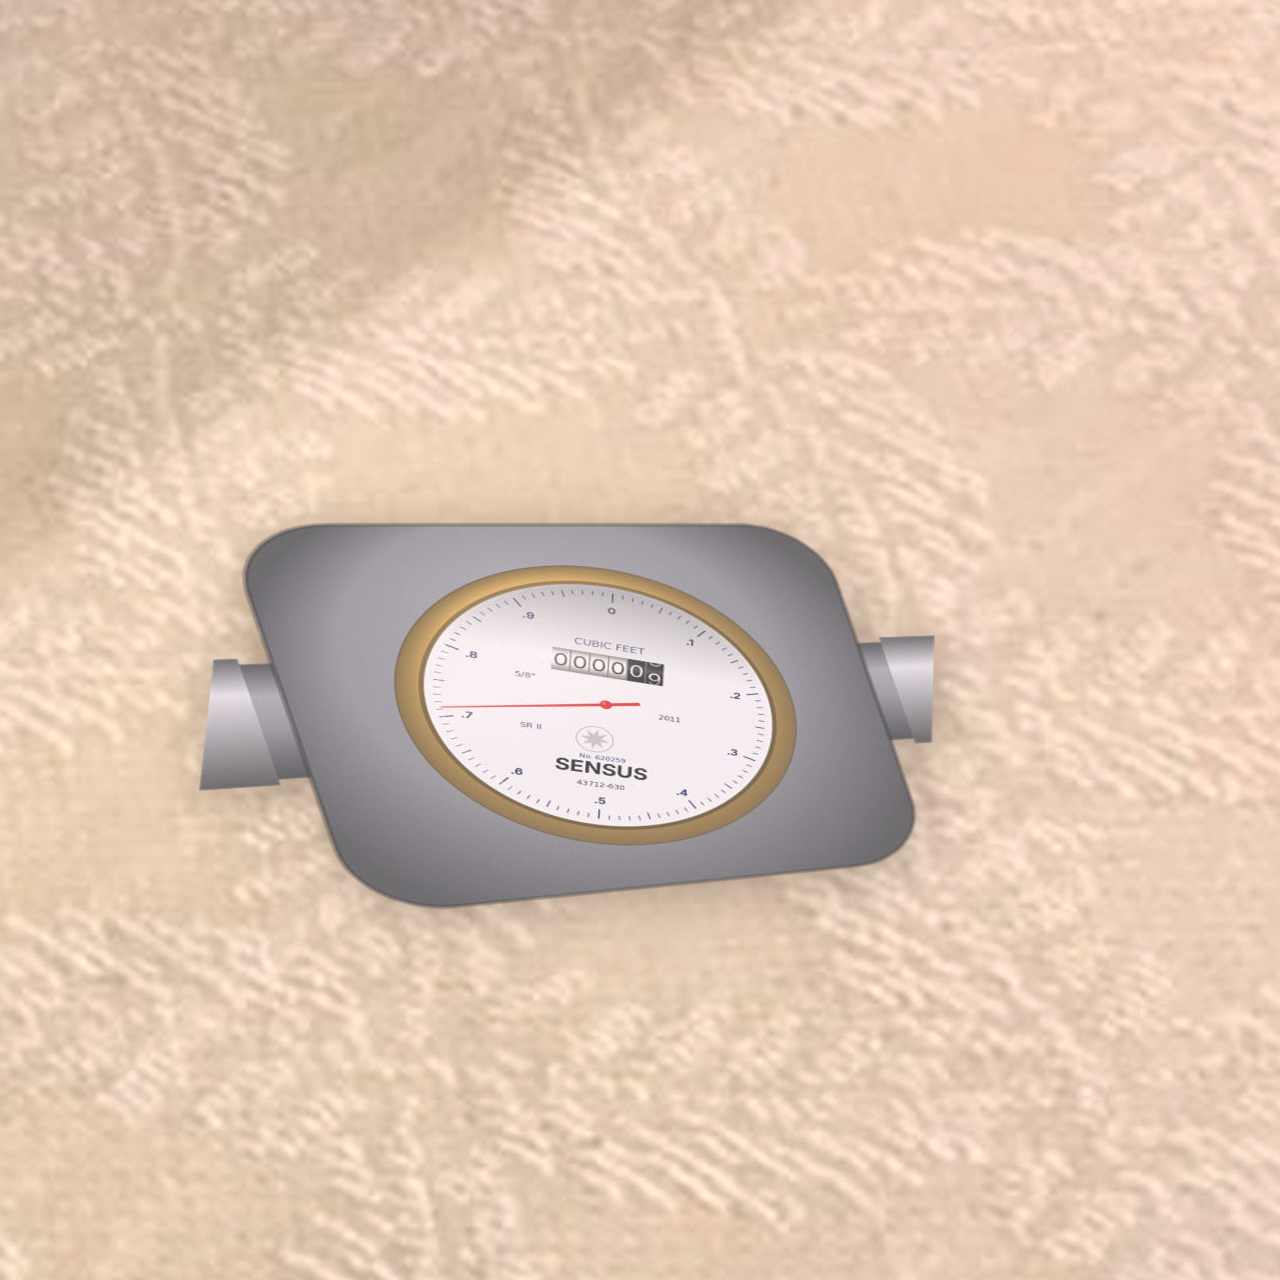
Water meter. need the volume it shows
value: 8.71 ft³
